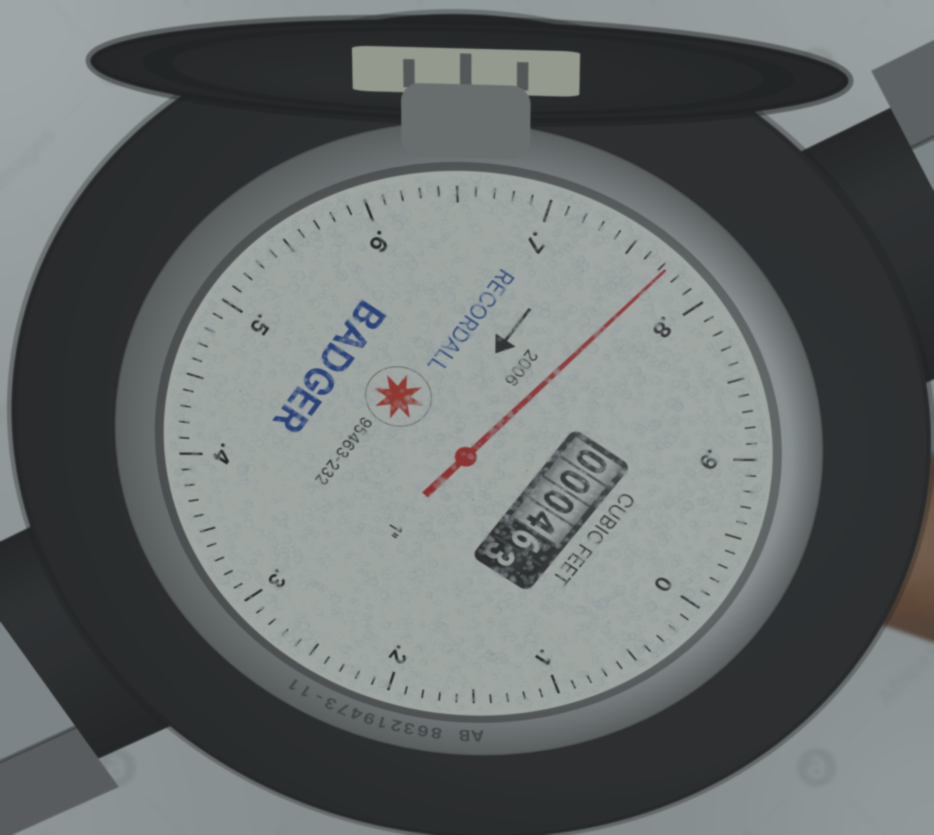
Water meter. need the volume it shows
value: 462.77 ft³
